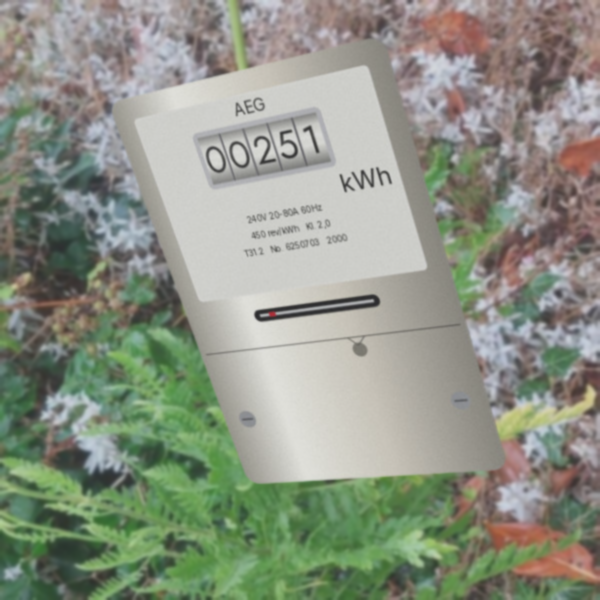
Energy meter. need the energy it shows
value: 251 kWh
